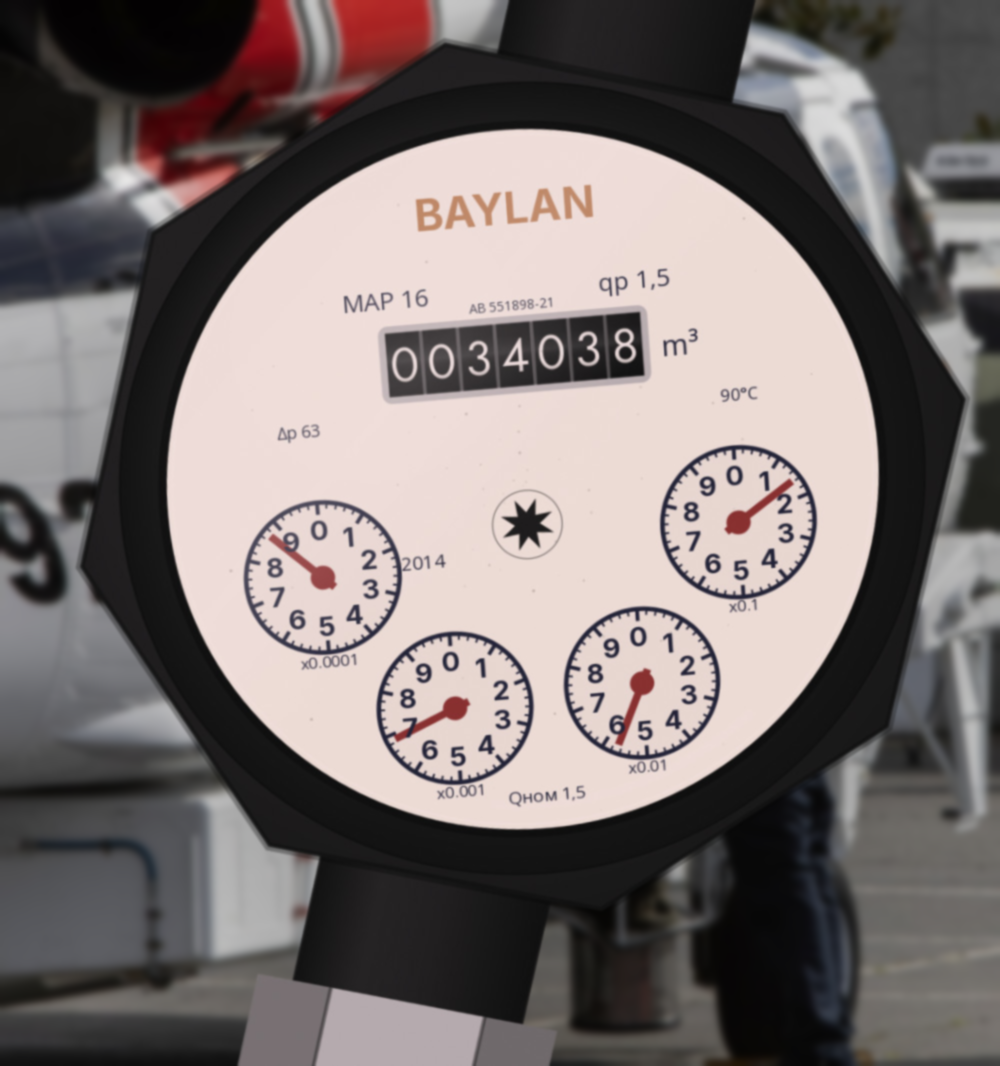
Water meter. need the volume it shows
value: 34038.1568 m³
